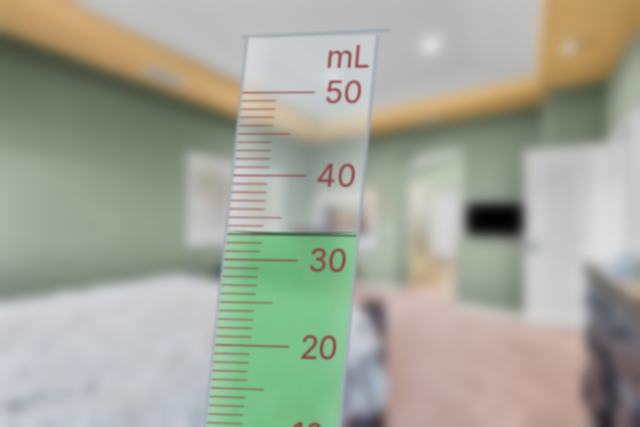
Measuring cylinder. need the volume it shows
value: 33 mL
